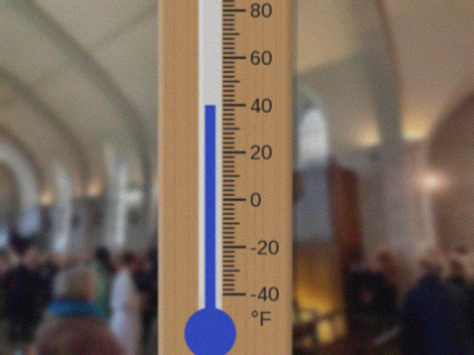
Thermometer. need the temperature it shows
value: 40 °F
